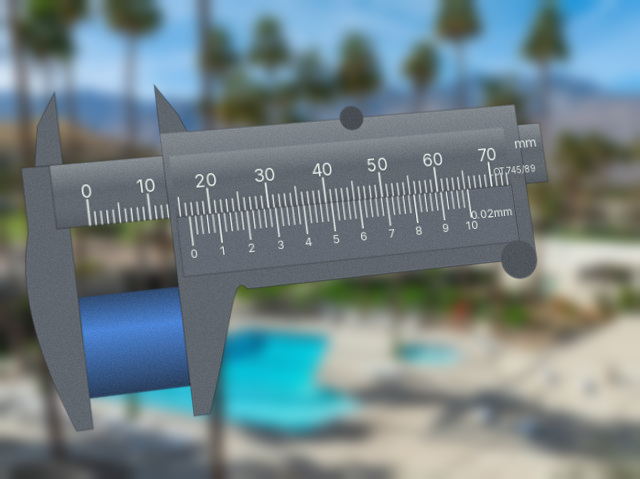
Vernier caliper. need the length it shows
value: 16.5 mm
